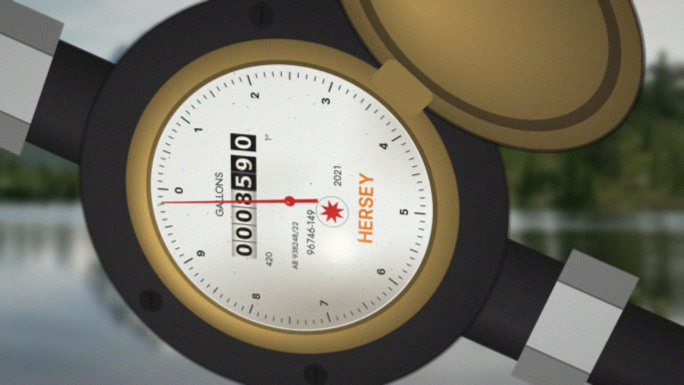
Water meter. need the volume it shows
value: 8589.8 gal
